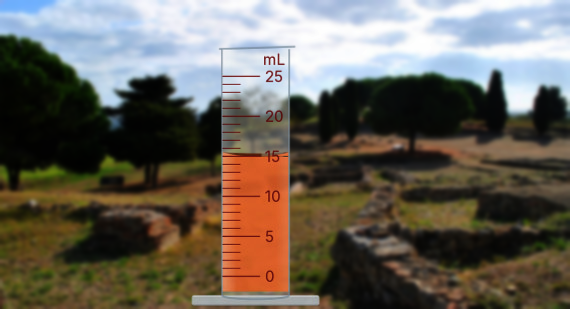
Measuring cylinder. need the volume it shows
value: 15 mL
